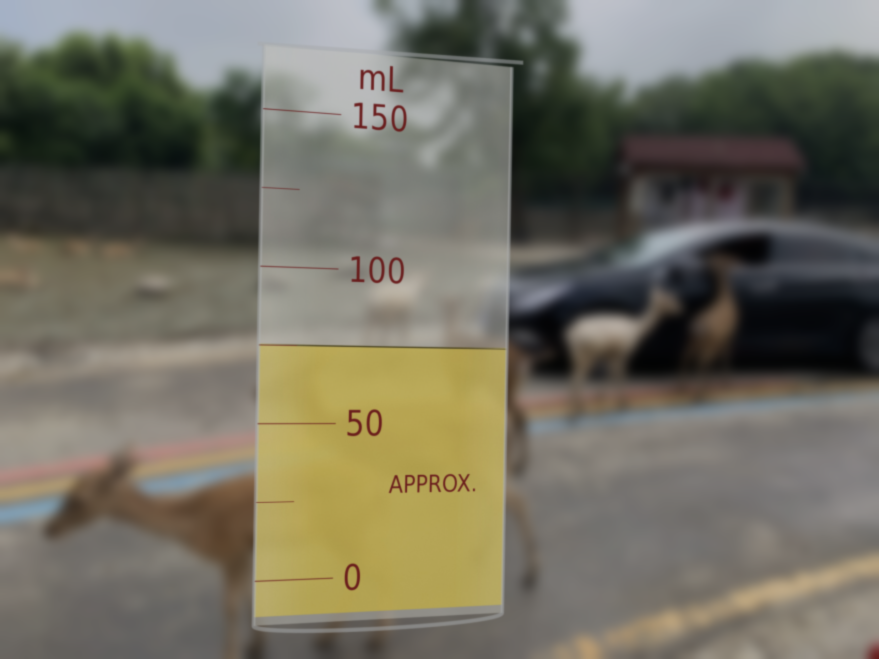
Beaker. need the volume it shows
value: 75 mL
